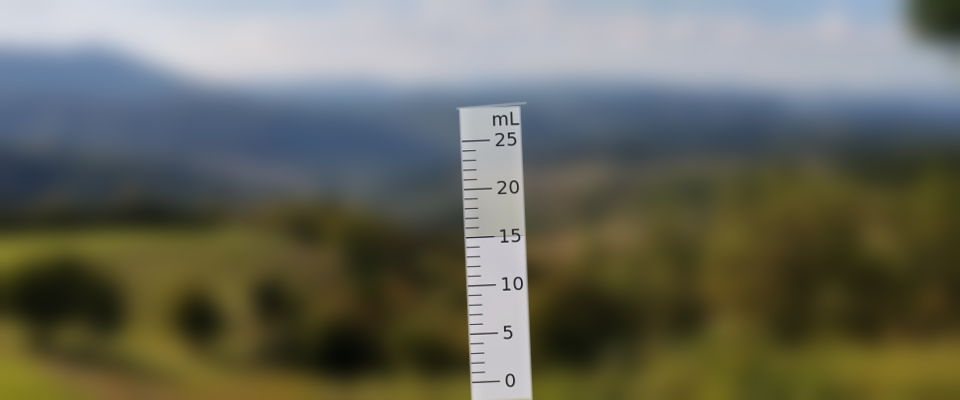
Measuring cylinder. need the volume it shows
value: 15 mL
